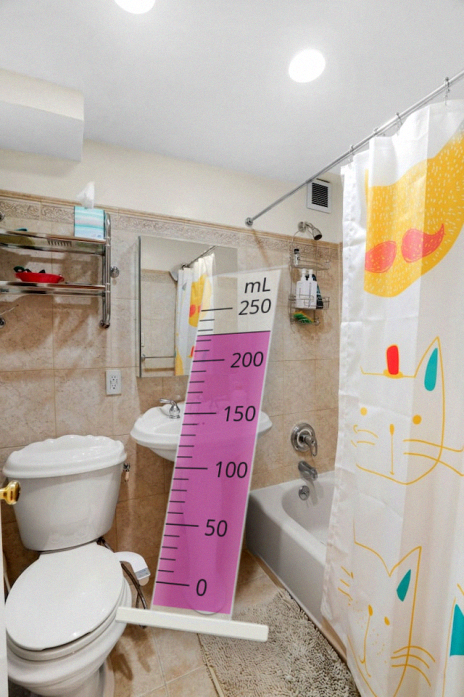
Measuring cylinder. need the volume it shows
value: 225 mL
